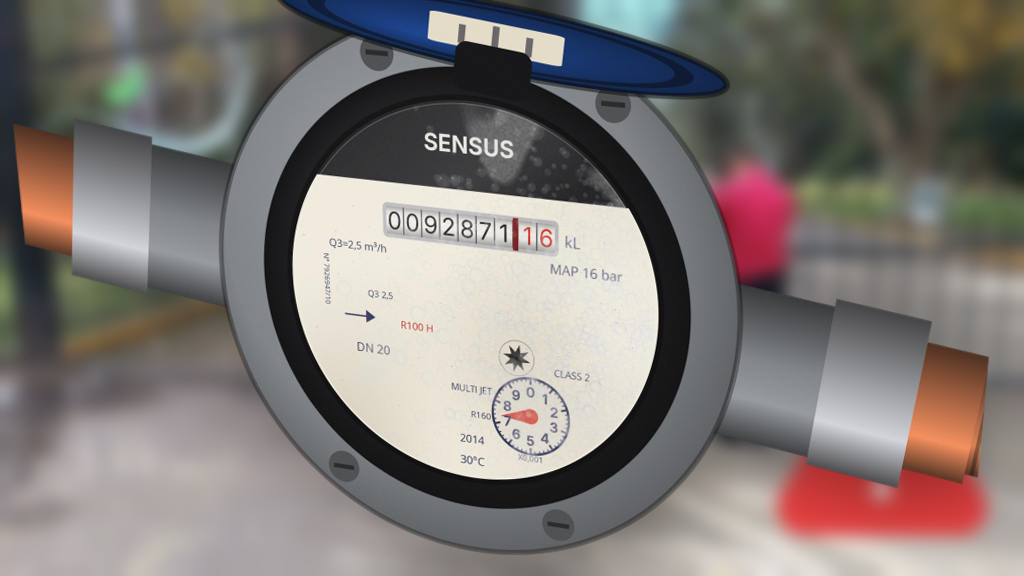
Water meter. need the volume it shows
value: 92871.167 kL
